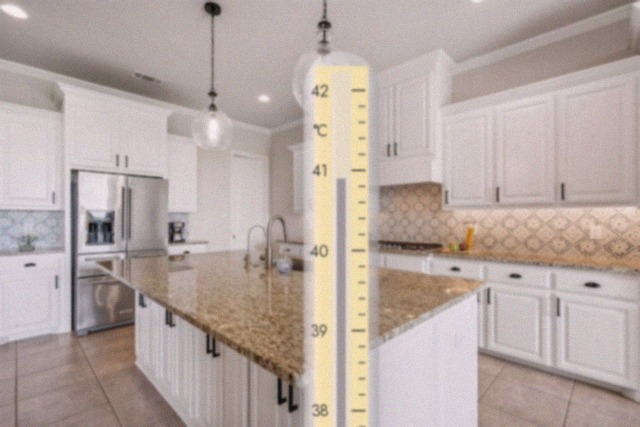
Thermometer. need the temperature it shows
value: 40.9 °C
